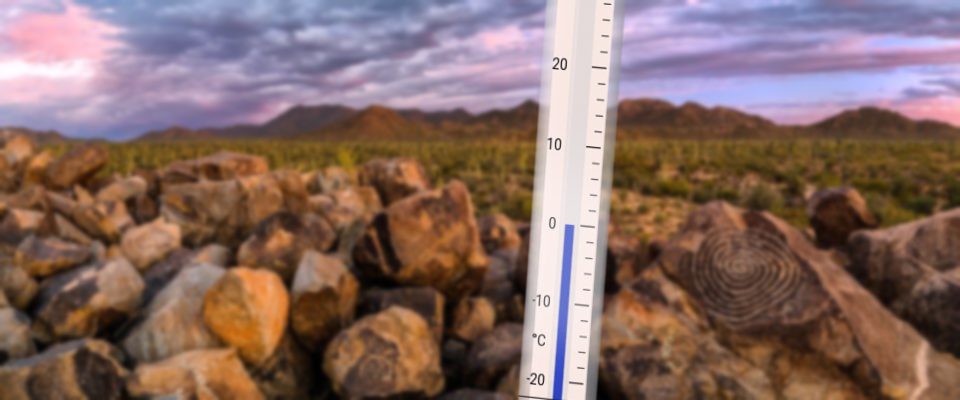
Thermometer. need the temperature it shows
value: 0 °C
